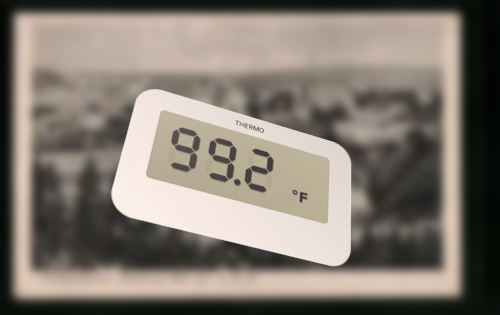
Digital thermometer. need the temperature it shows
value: 99.2 °F
